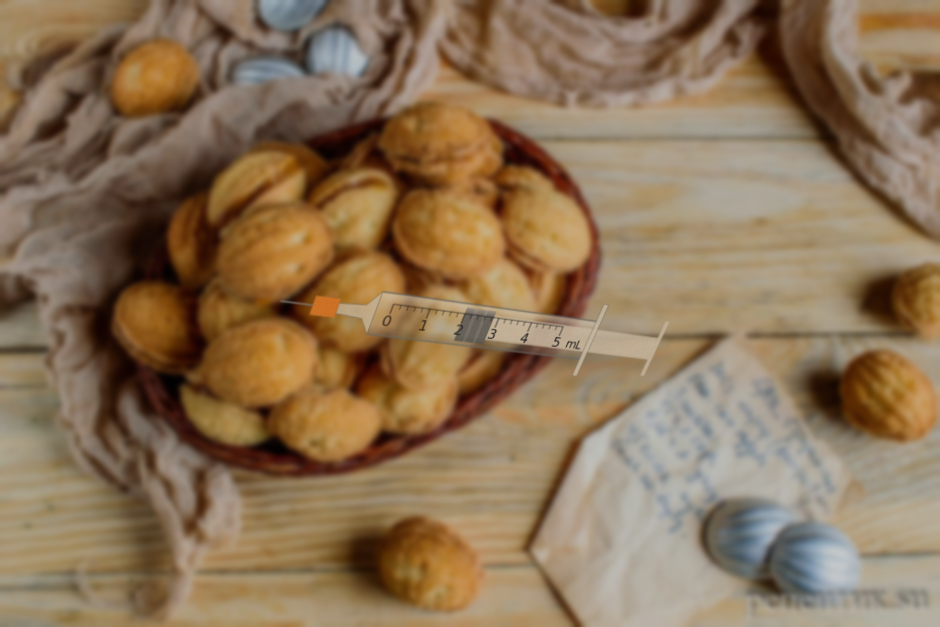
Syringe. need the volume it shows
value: 2 mL
